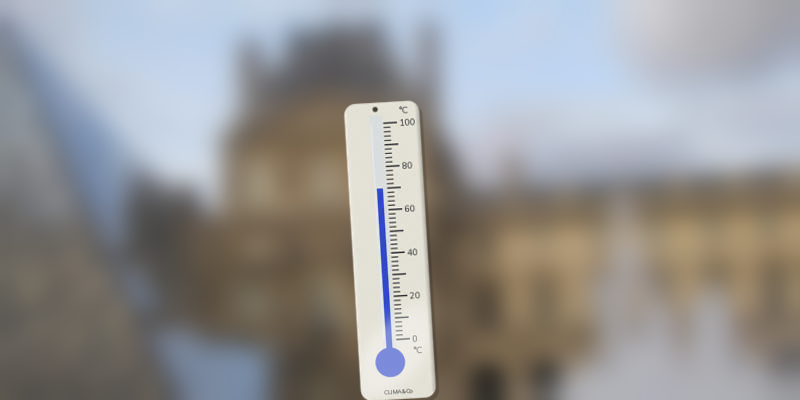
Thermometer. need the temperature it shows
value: 70 °C
